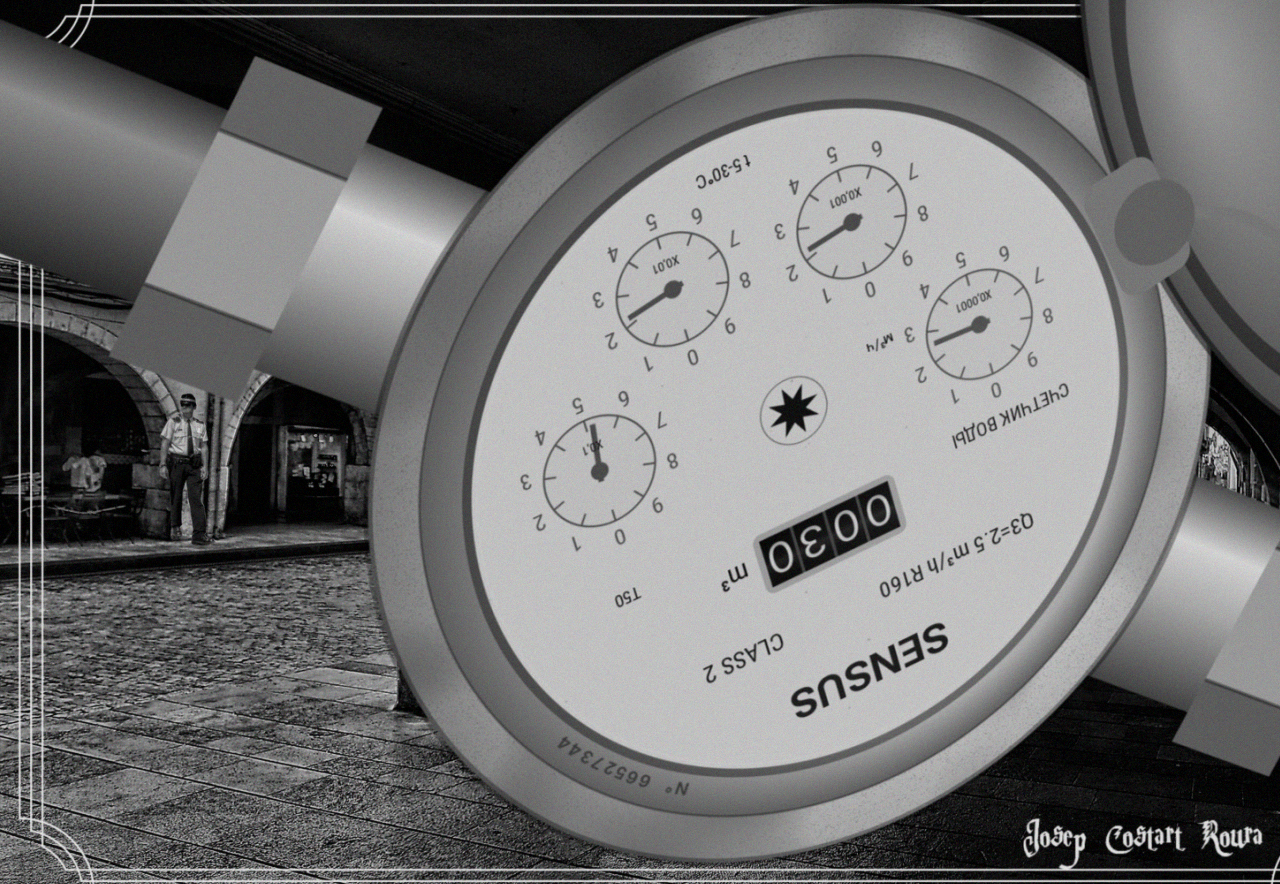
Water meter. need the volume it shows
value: 30.5222 m³
